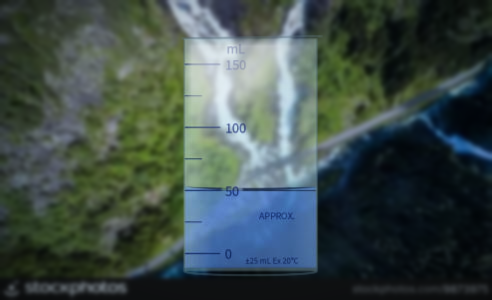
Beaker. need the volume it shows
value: 50 mL
